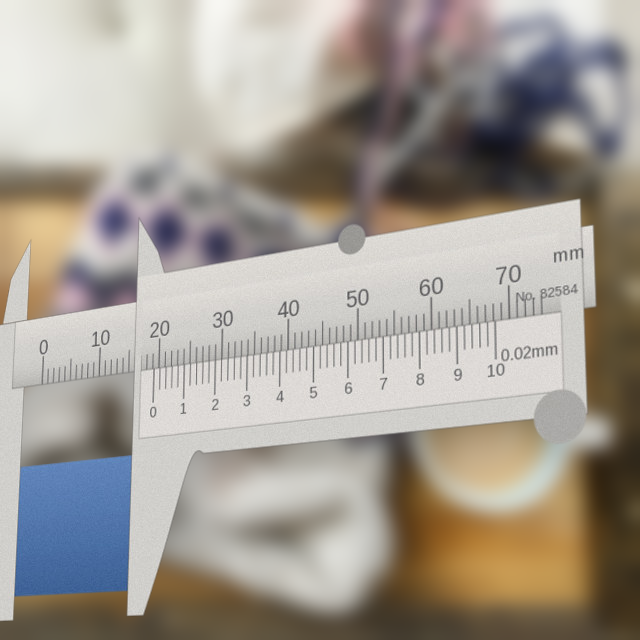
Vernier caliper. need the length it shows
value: 19.2 mm
